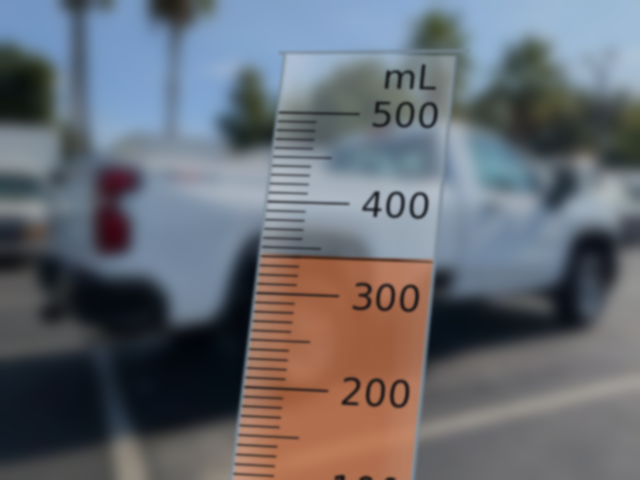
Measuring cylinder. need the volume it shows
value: 340 mL
